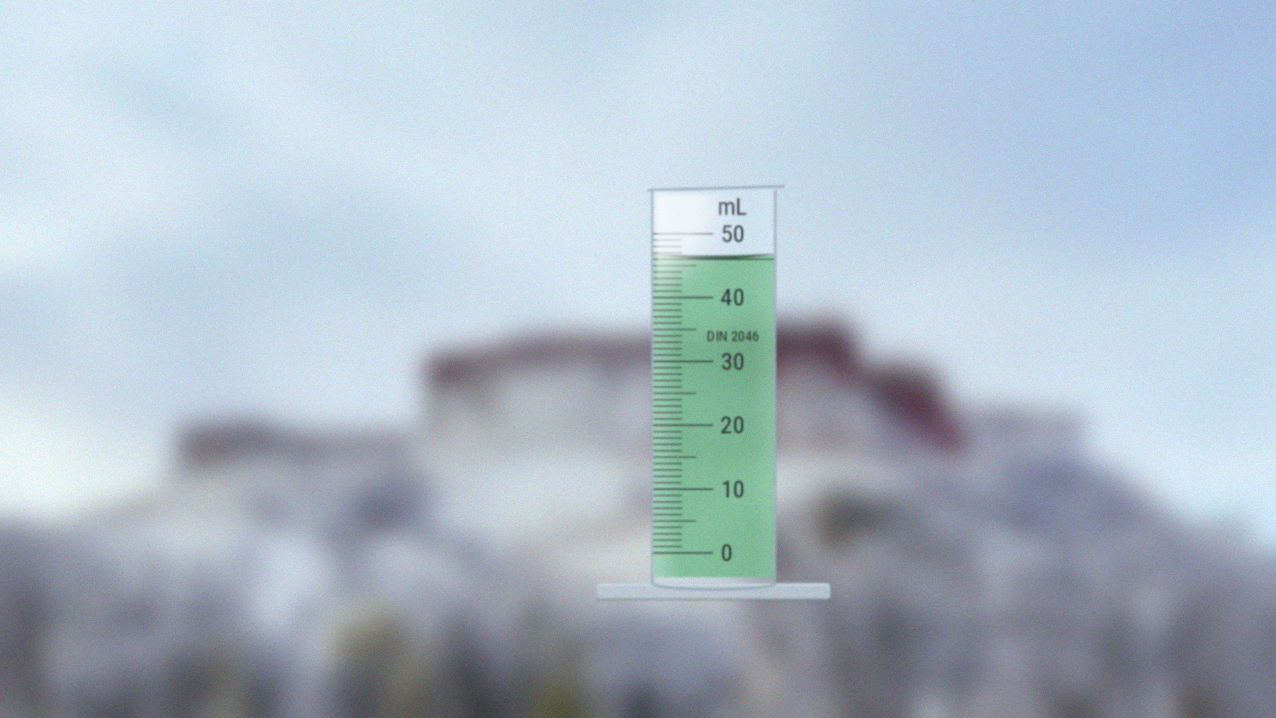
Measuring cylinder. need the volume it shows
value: 46 mL
